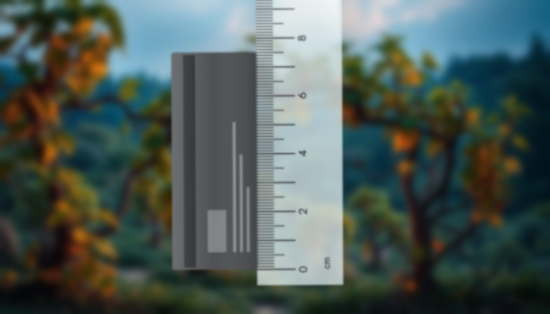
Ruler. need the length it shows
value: 7.5 cm
